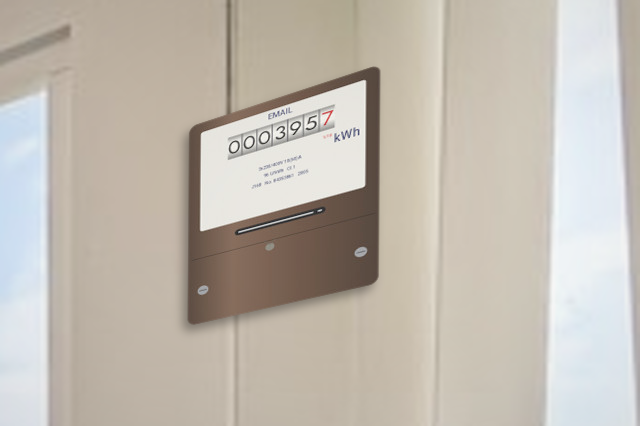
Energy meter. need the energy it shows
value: 395.7 kWh
